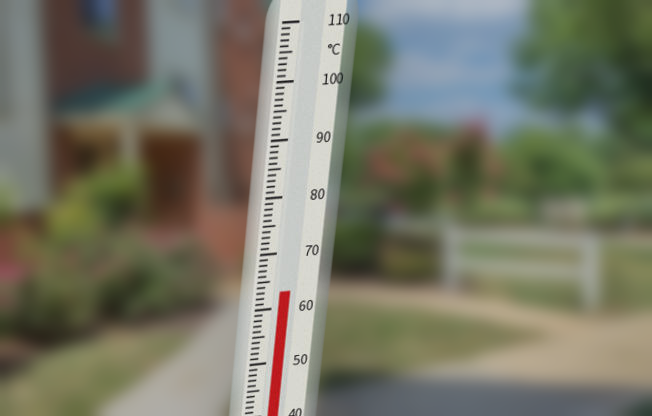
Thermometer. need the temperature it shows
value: 63 °C
